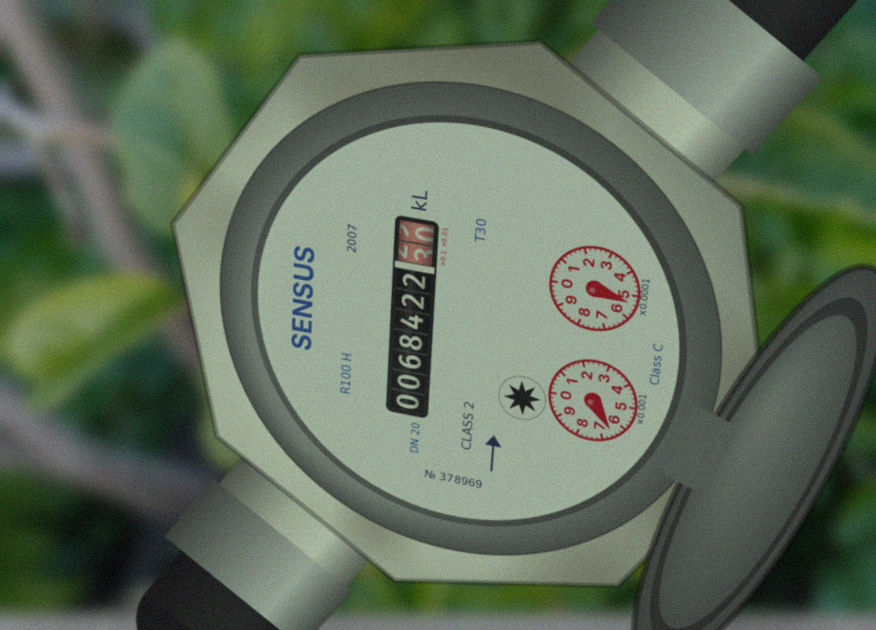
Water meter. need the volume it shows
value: 68422.2965 kL
